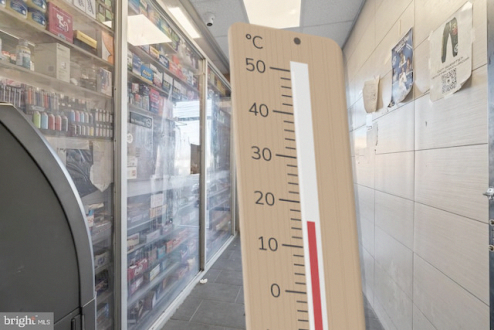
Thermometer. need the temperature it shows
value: 16 °C
